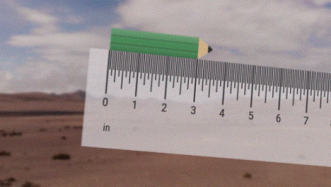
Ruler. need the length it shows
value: 3.5 in
